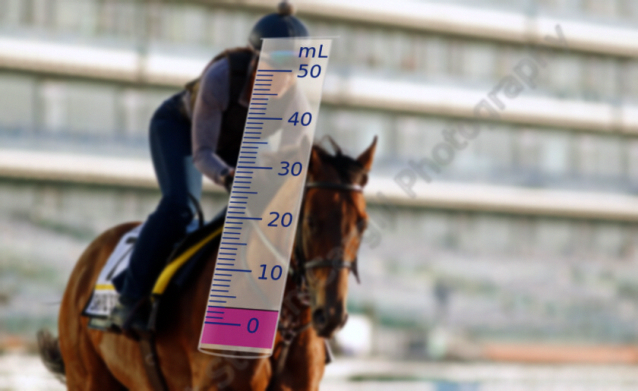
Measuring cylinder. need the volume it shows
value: 3 mL
